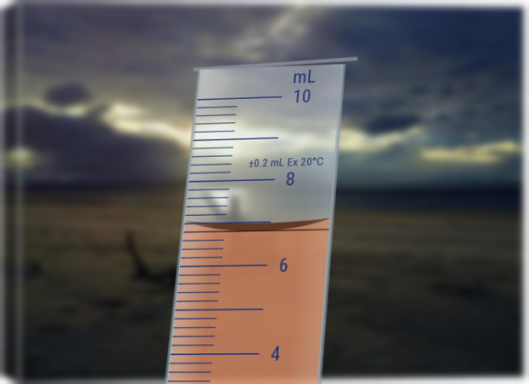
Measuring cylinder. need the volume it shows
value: 6.8 mL
